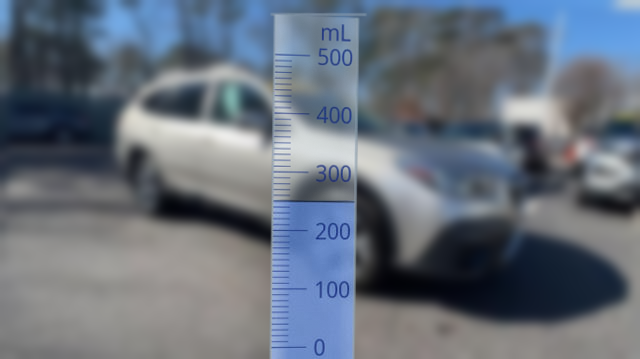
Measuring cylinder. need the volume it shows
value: 250 mL
